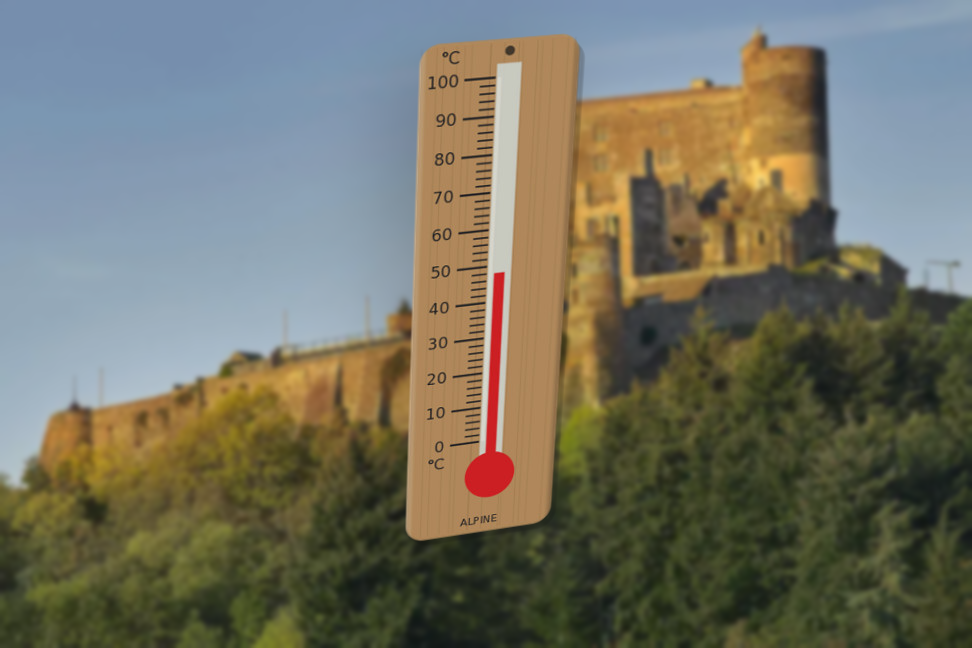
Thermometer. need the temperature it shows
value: 48 °C
